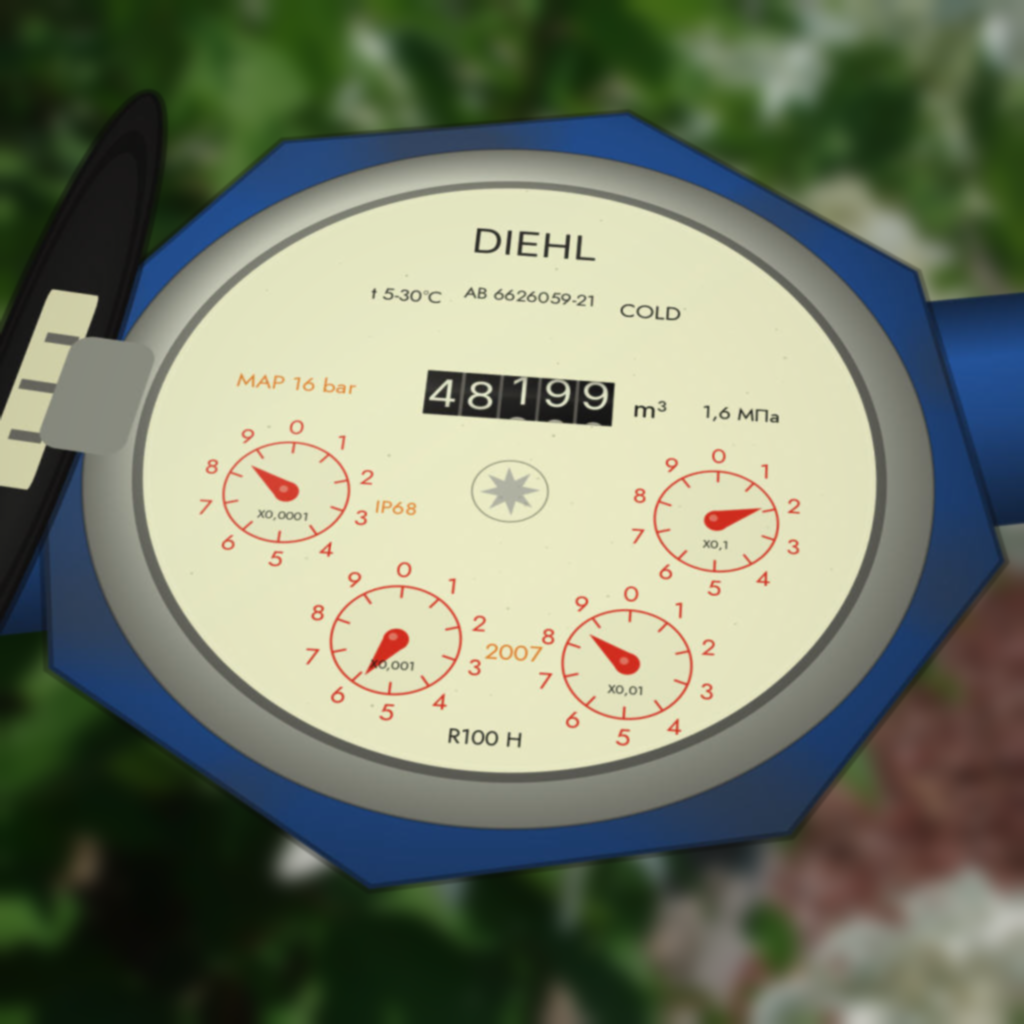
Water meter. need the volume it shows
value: 48199.1858 m³
